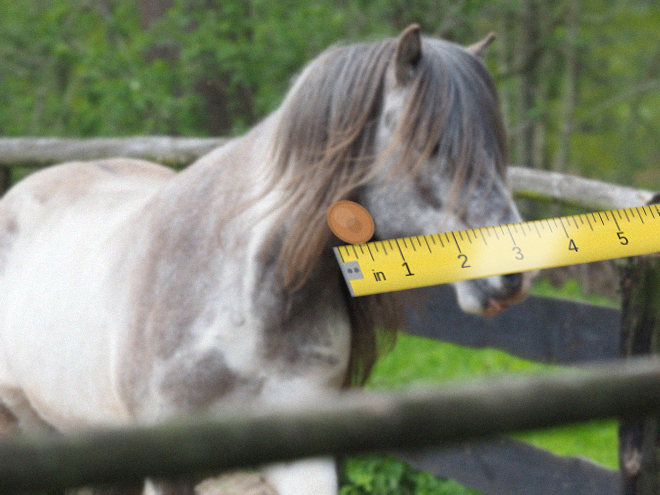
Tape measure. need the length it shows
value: 0.75 in
